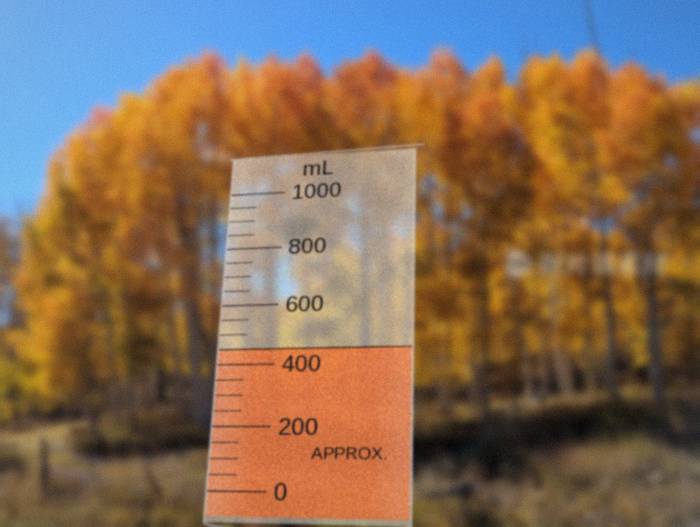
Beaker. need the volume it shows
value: 450 mL
